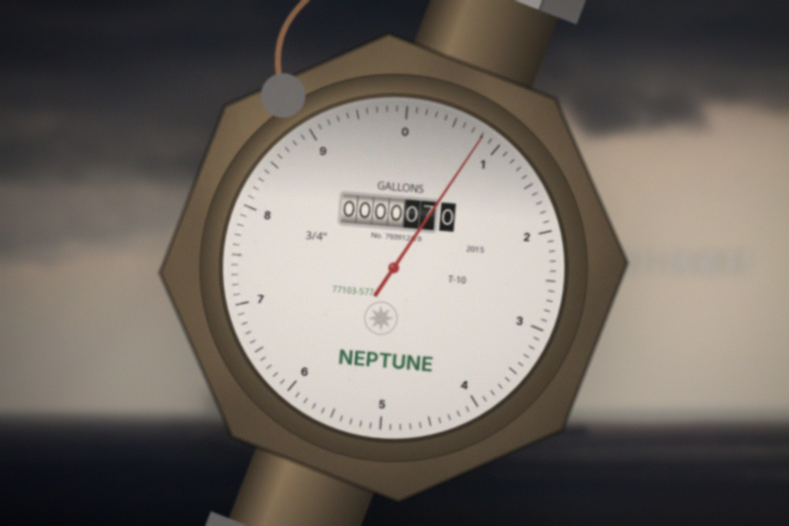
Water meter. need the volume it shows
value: 70.8 gal
